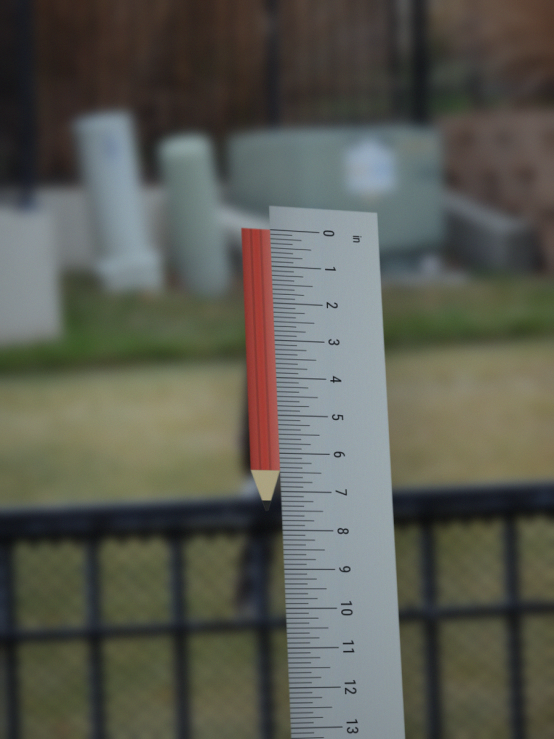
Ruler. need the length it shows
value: 7.5 in
